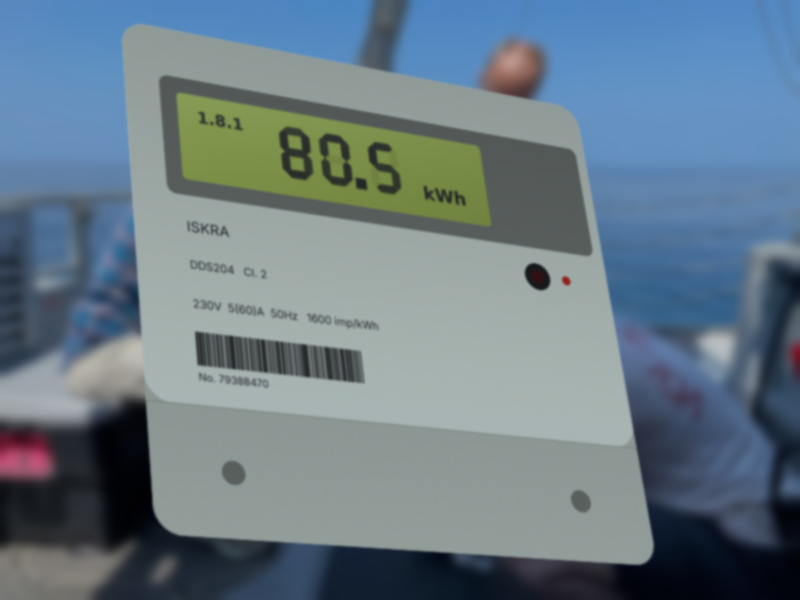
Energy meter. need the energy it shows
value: 80.5 kWh
